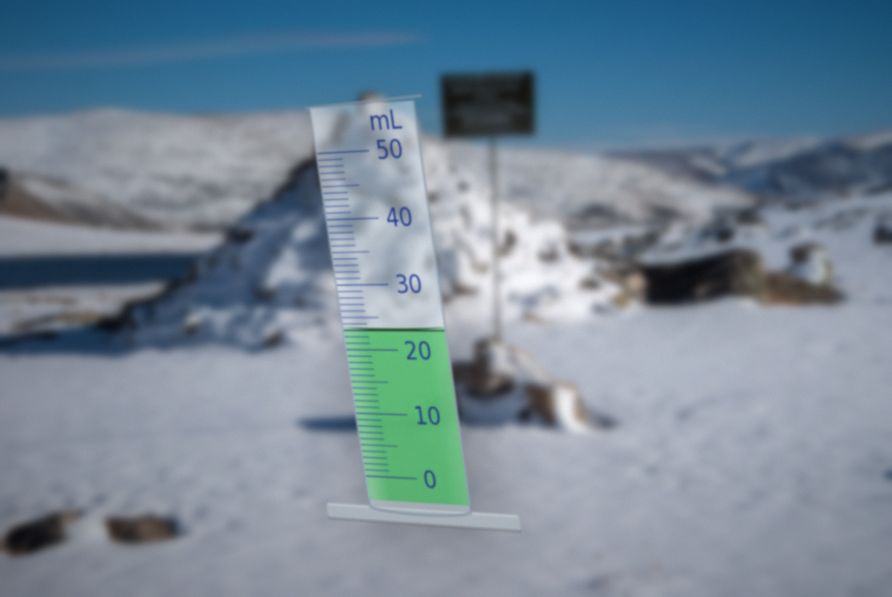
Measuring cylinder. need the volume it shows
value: 23 mL
